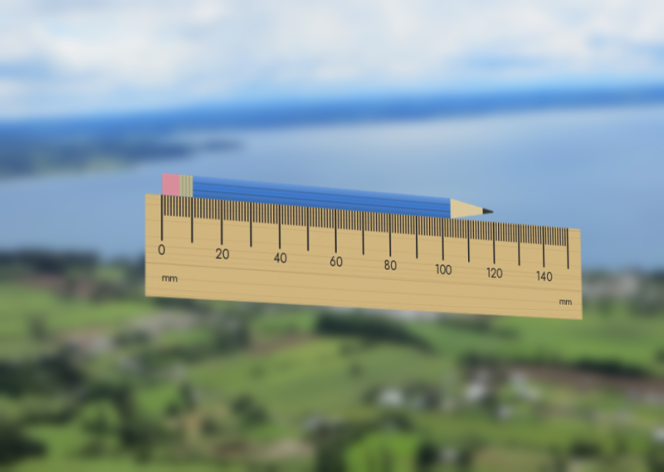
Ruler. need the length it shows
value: 120 mm
